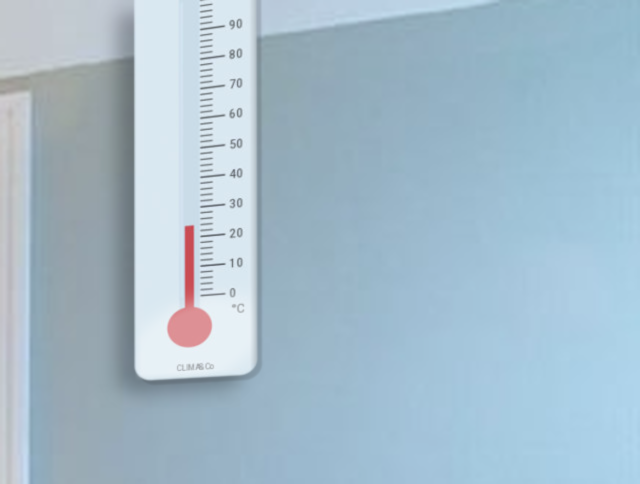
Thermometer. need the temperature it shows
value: 24 °C
